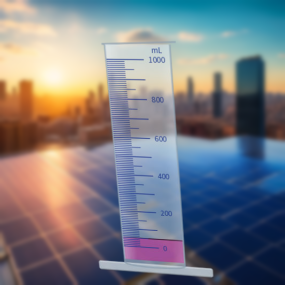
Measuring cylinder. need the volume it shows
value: 50 mL
